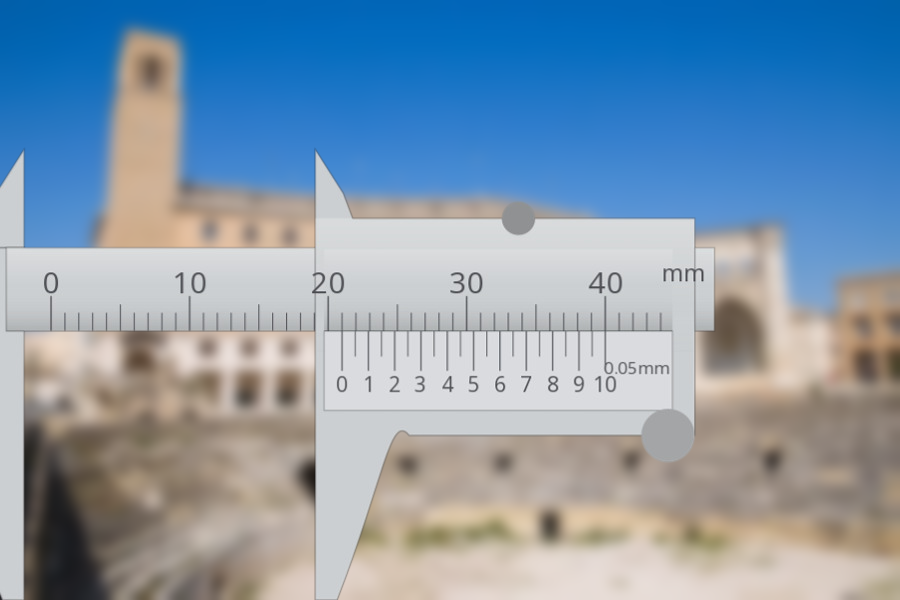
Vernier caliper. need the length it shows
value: 21.0 mm
